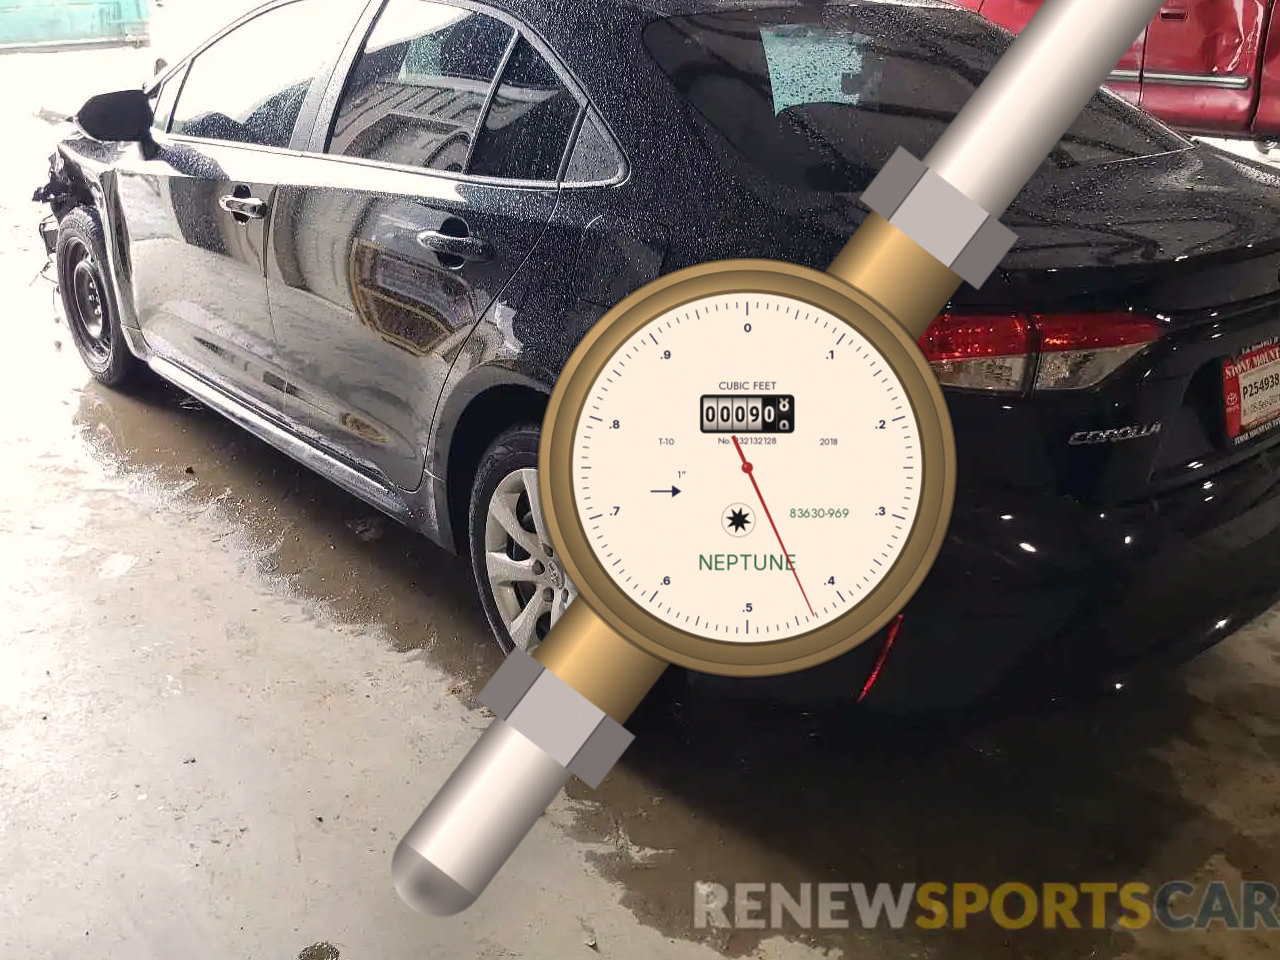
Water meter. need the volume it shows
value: 908.43 ft³
